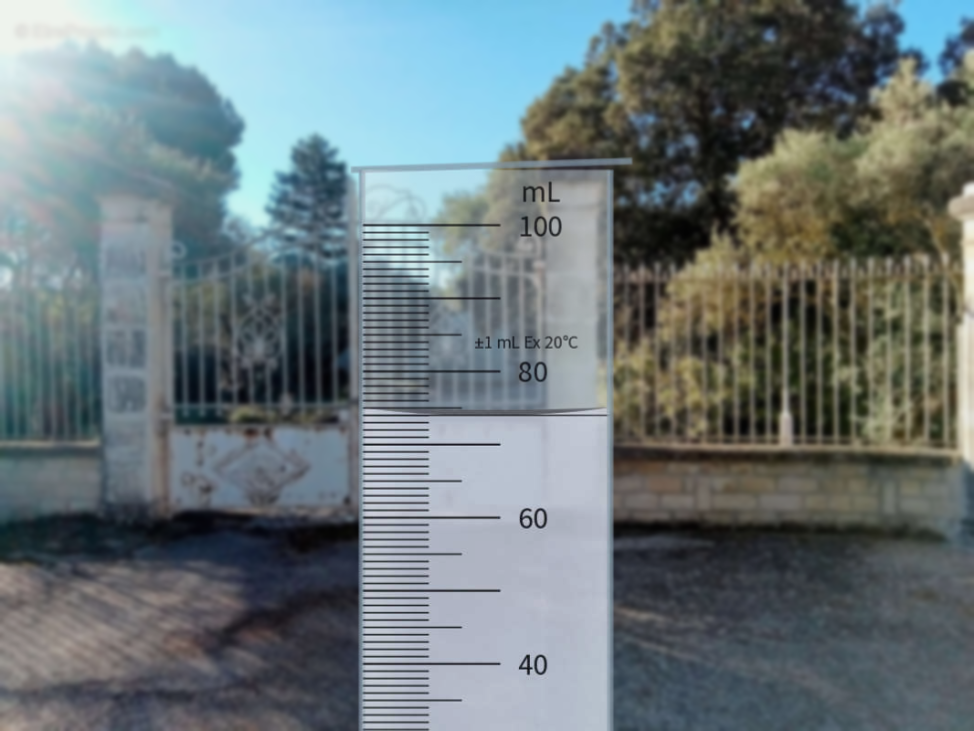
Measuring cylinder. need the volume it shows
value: 74 mL
